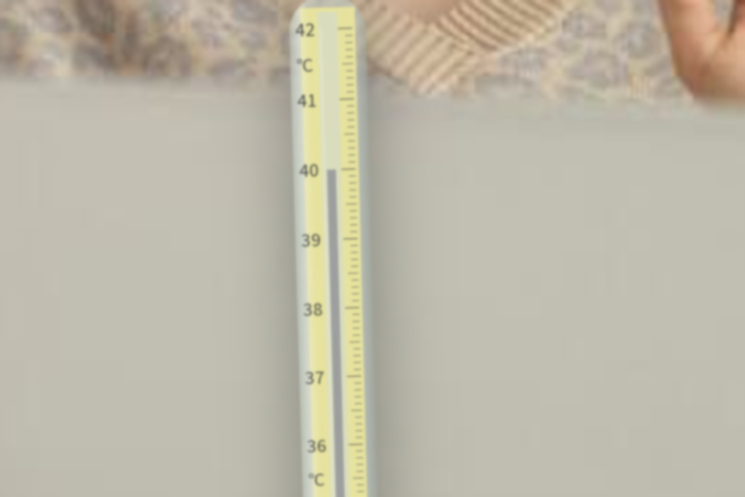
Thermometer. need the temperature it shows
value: 40 °C
